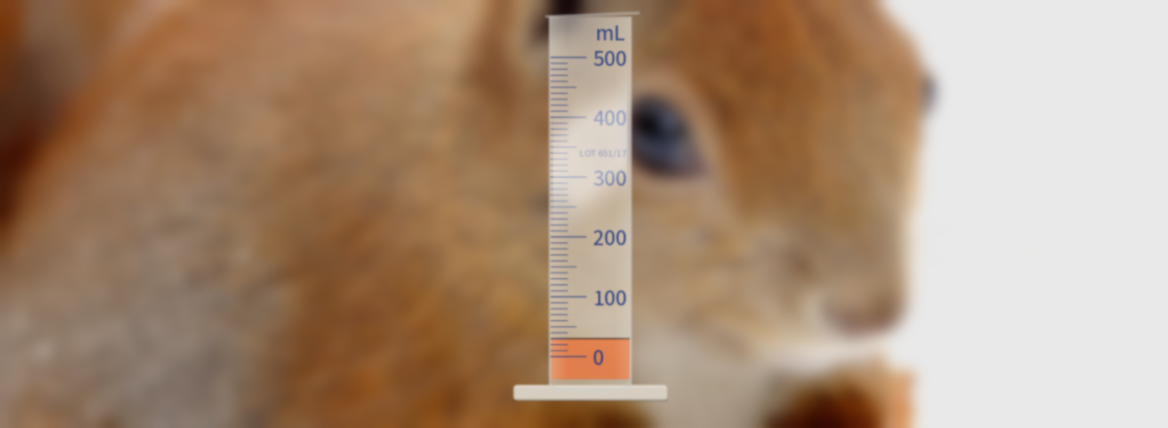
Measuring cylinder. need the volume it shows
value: 30 mL
